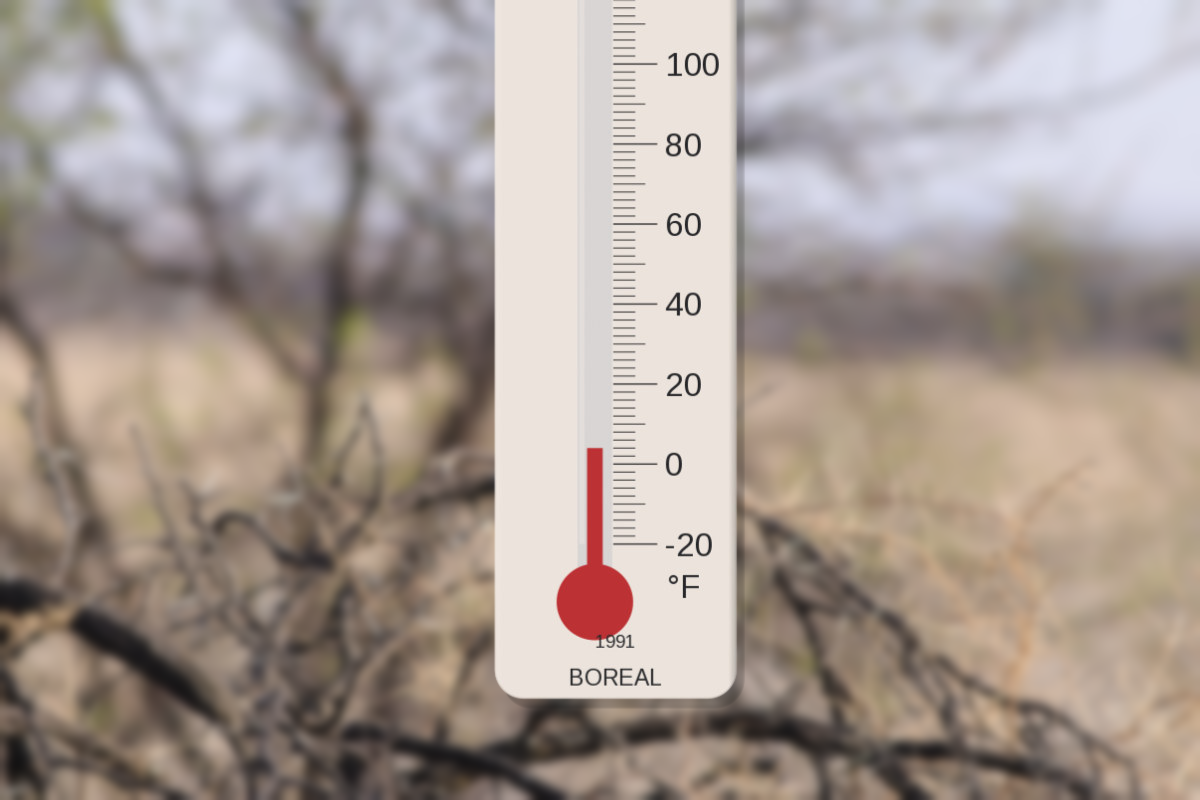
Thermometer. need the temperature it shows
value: 4 °F
